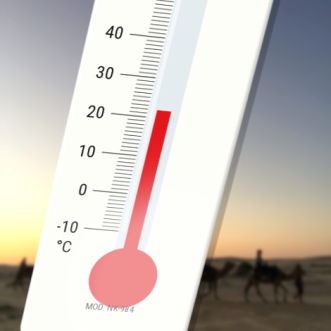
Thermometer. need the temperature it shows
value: 22 °C
